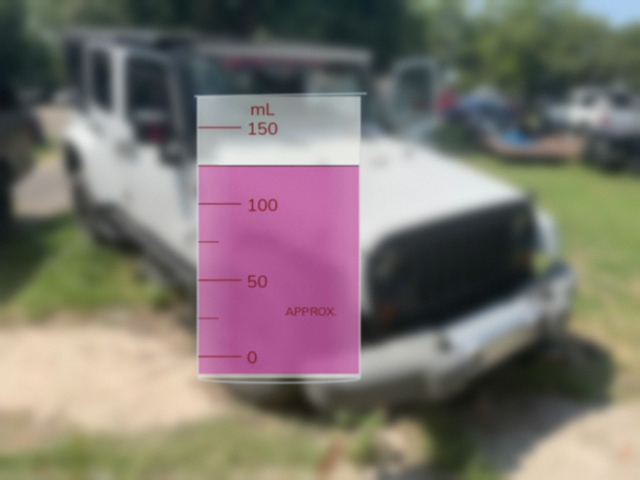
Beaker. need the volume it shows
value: 125 mL
